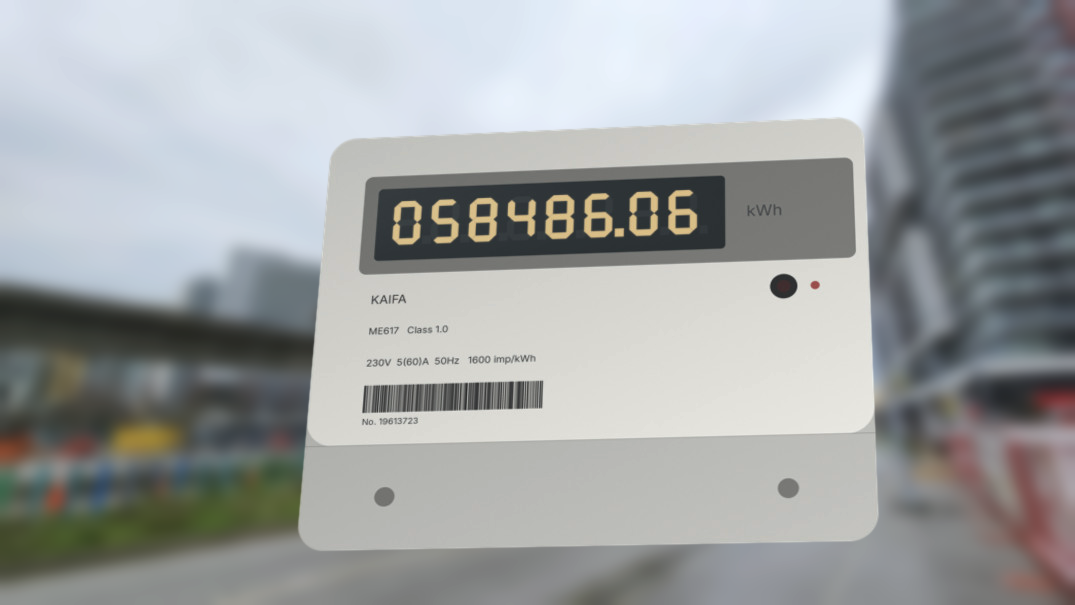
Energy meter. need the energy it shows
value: 58486.06 kWh
